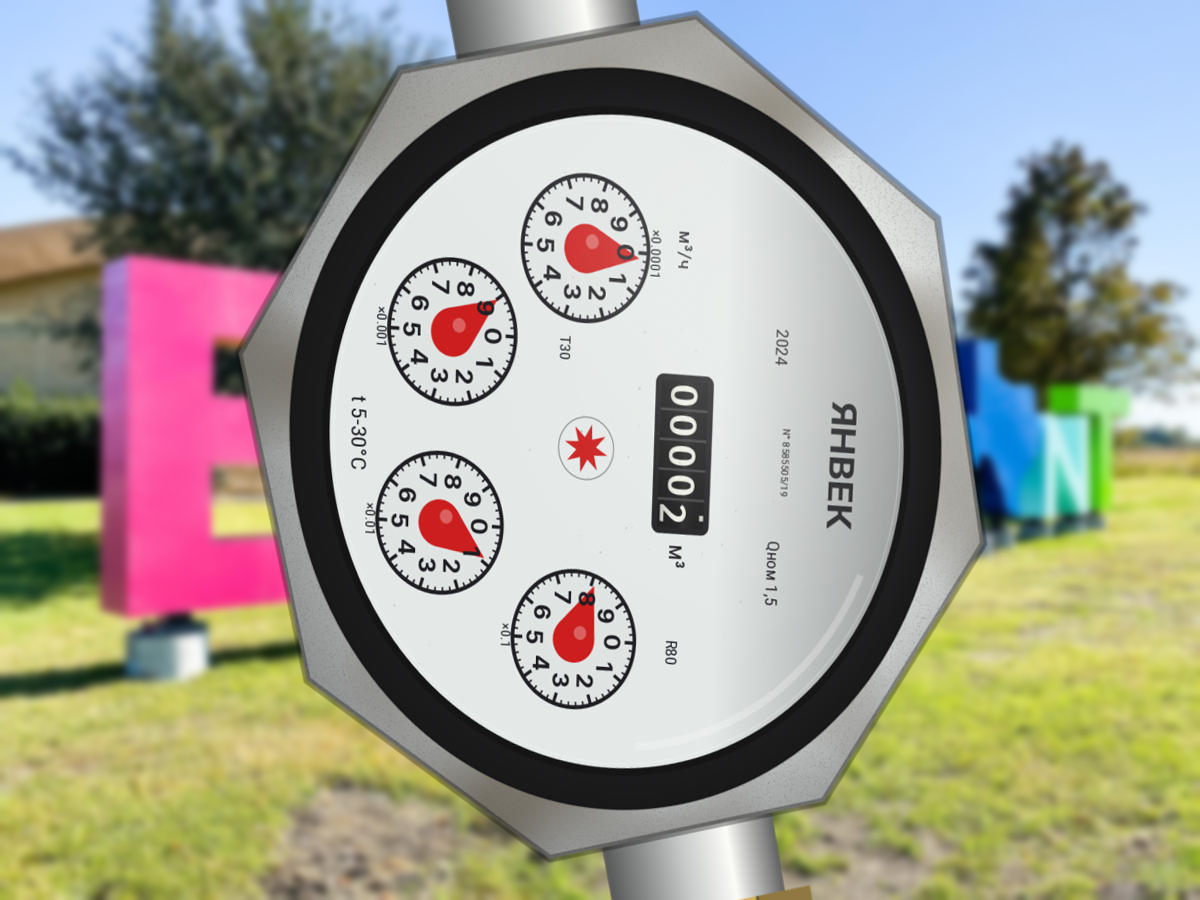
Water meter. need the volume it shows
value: 1.8090 m³
